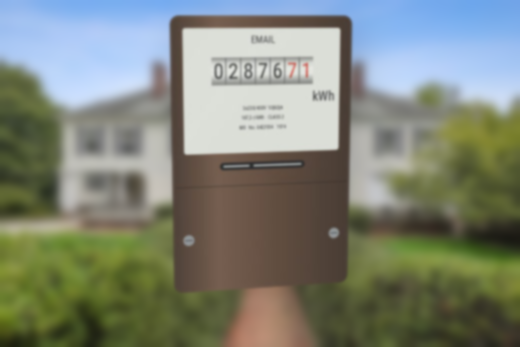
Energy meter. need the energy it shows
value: 2876.71 kWh
